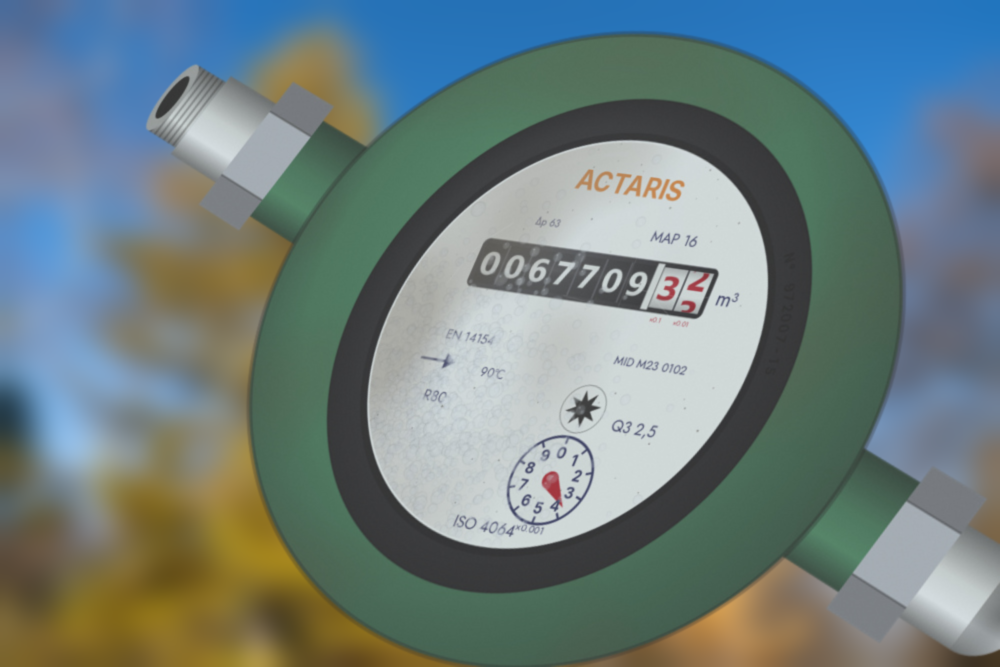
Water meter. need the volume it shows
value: 67709.323 m³
